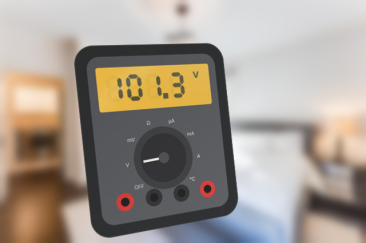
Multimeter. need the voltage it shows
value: 101.3 V
